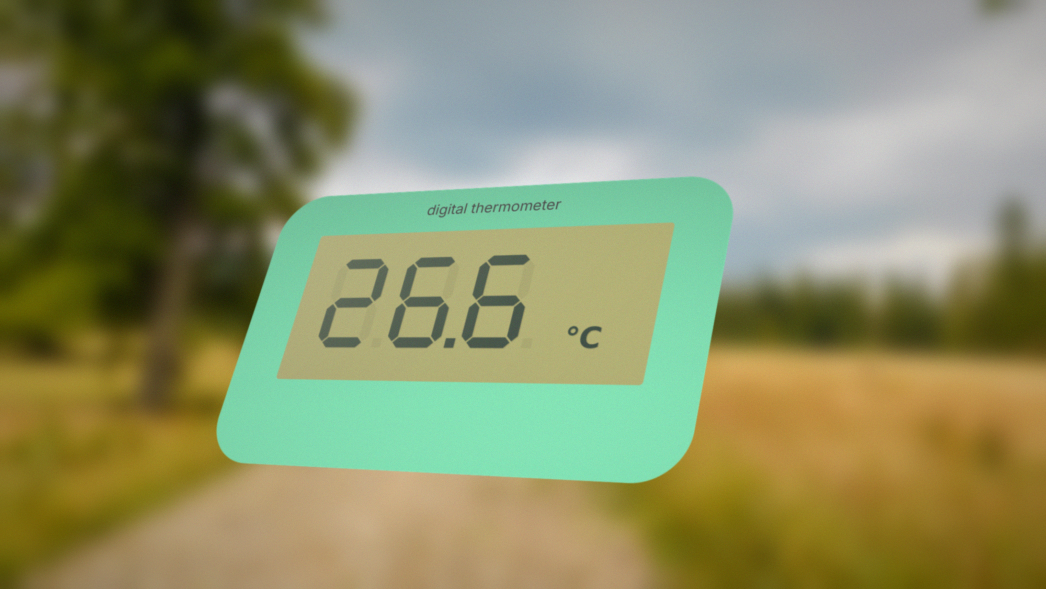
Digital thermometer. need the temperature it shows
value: 26.6 °C
